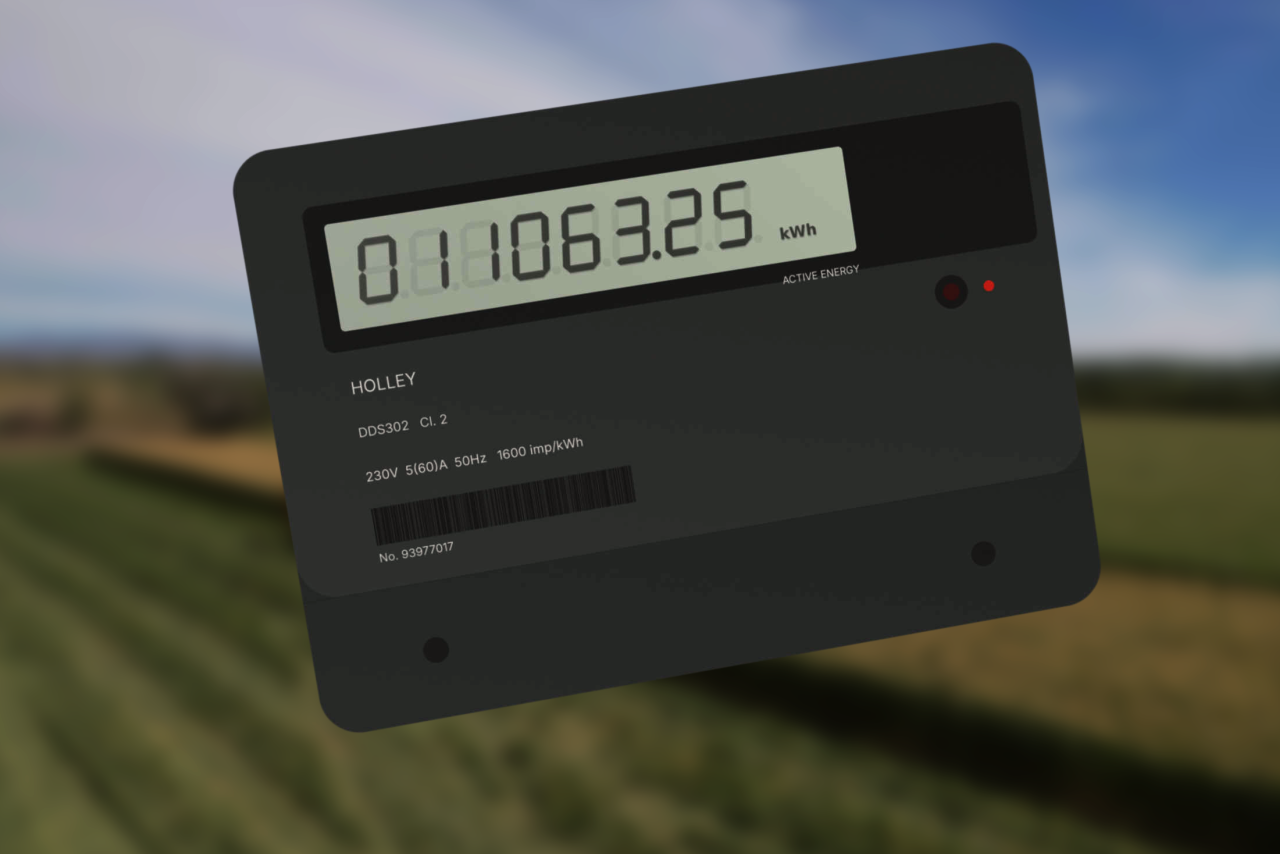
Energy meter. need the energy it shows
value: 11063.25 kWh
